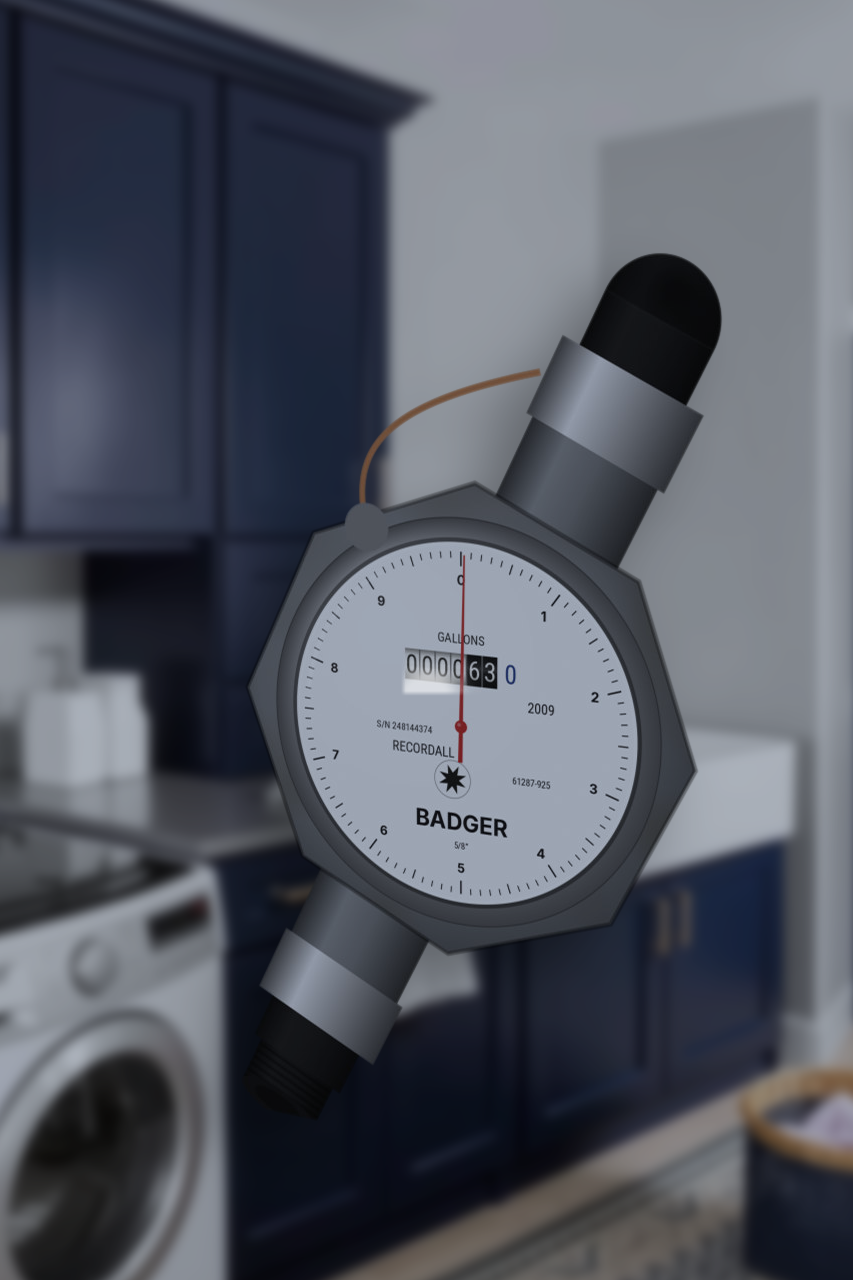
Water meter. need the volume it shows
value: 630.0 gal
